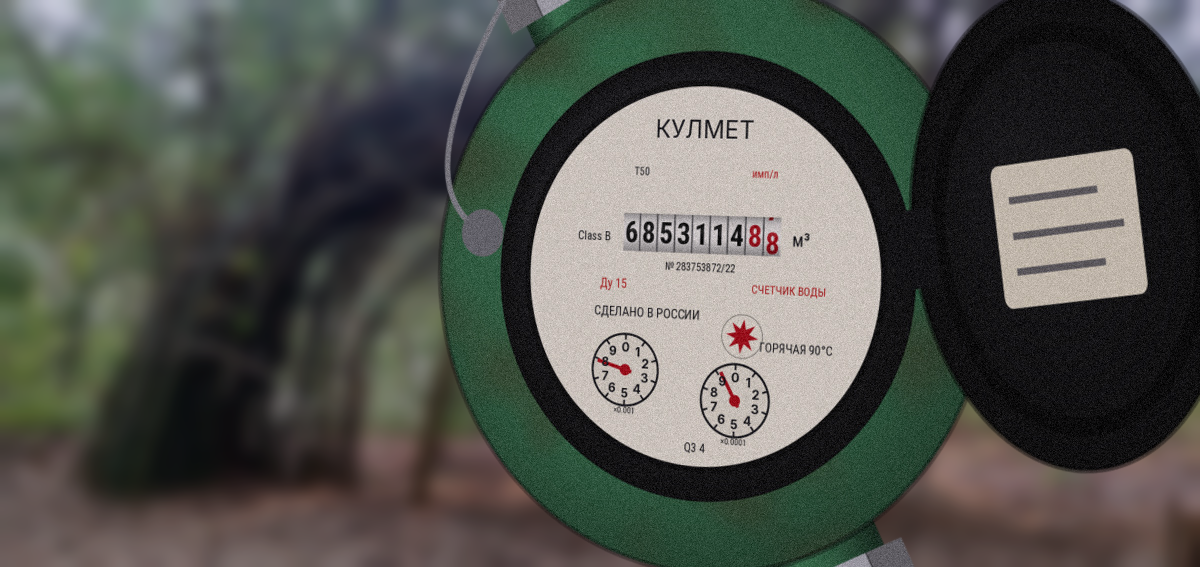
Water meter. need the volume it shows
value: 6853114.8779 m³
